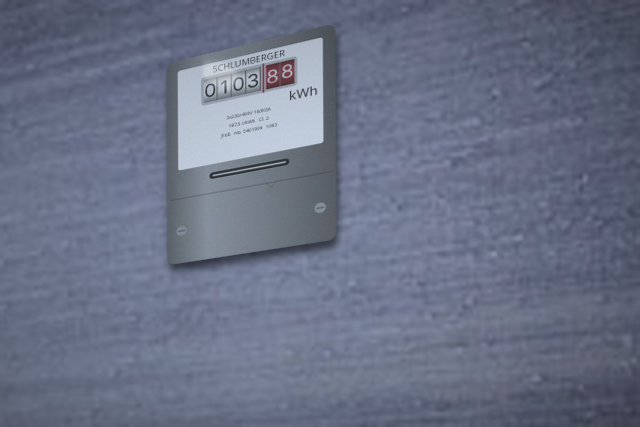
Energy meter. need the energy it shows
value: 103.88 kWh
